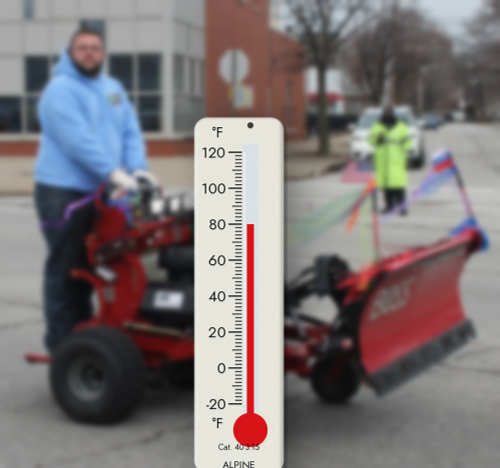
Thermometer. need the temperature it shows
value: 80 °F
